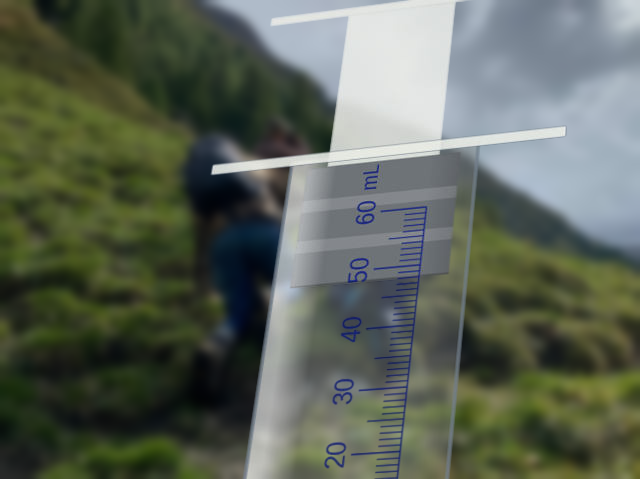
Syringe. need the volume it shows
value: 48 mL
